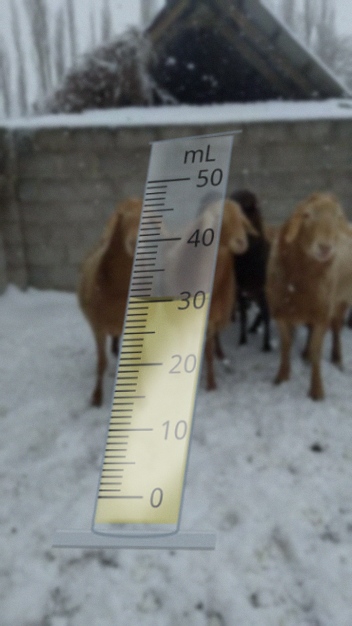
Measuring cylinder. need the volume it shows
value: 30 mL
